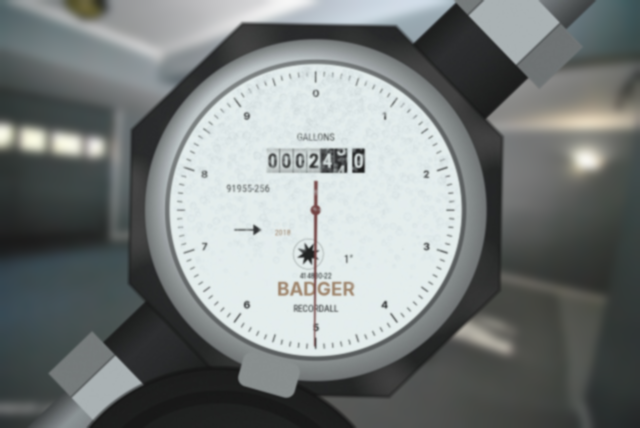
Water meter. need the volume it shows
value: 2435.0 gal
